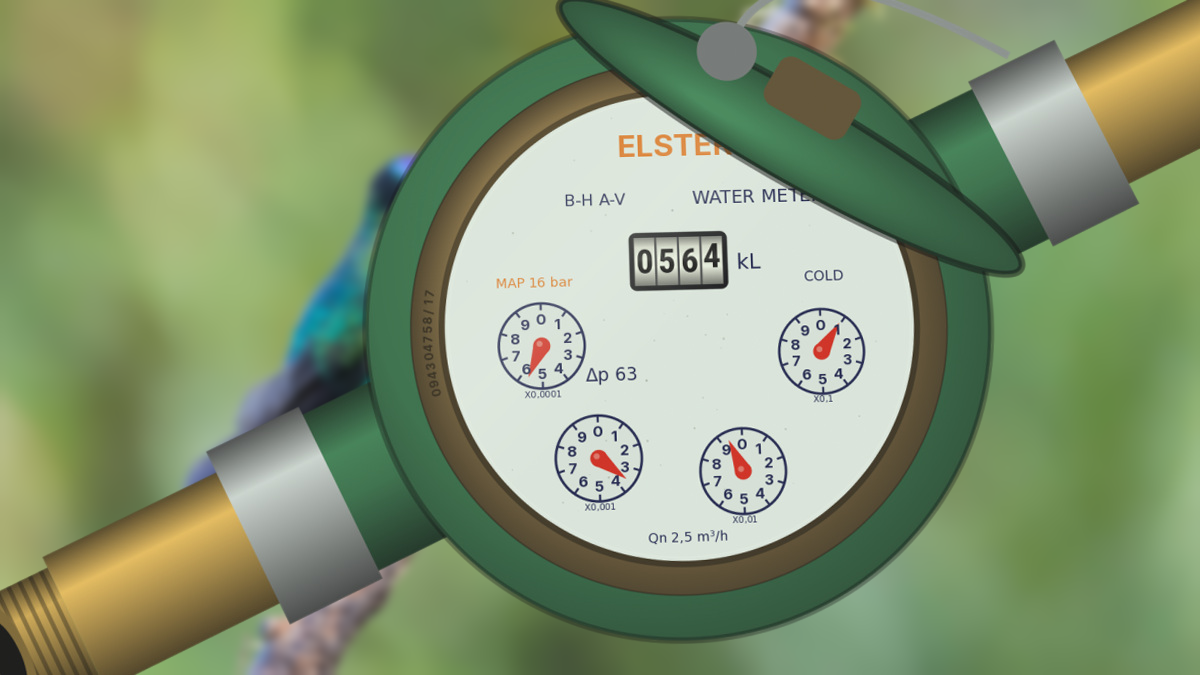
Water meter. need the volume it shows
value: 564.0935 kL
